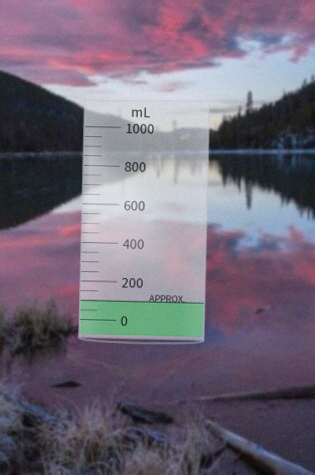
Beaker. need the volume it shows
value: 100 mL
